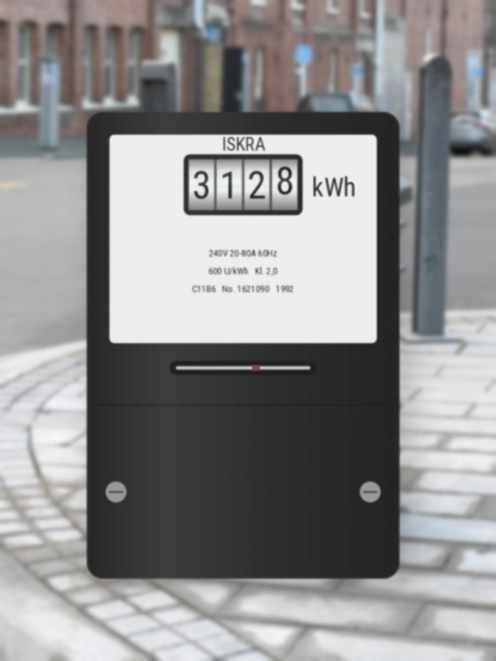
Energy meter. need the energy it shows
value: 3128 kWh
